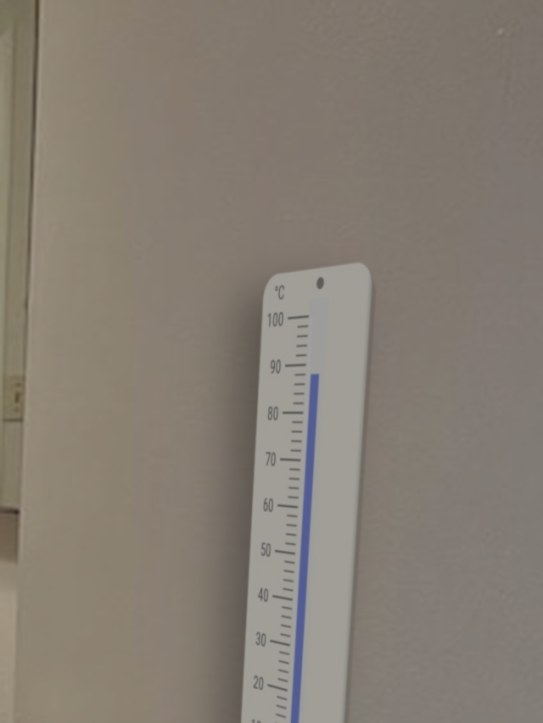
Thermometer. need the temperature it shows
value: 88 °C
